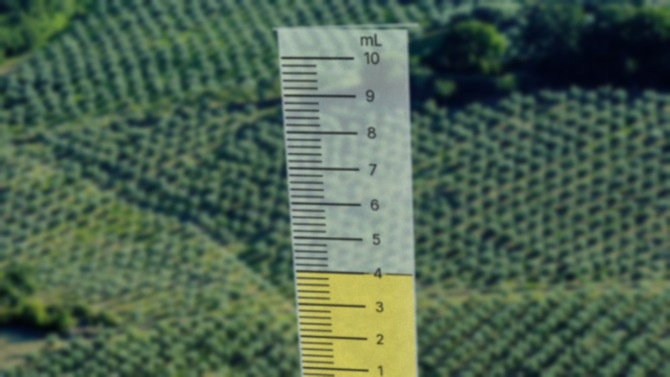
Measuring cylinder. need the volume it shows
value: 4 mL
